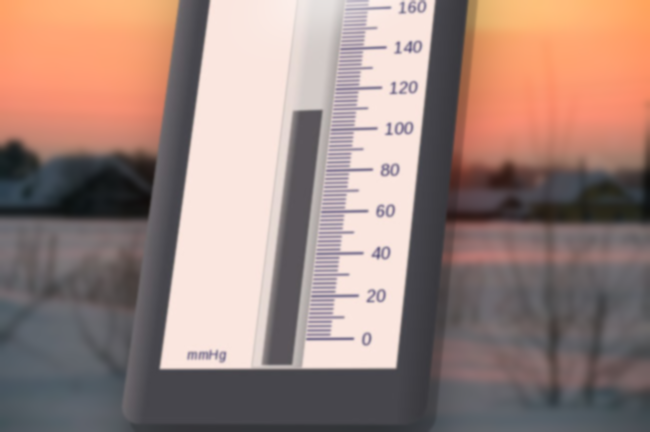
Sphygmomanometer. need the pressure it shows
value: 110 mmHg
